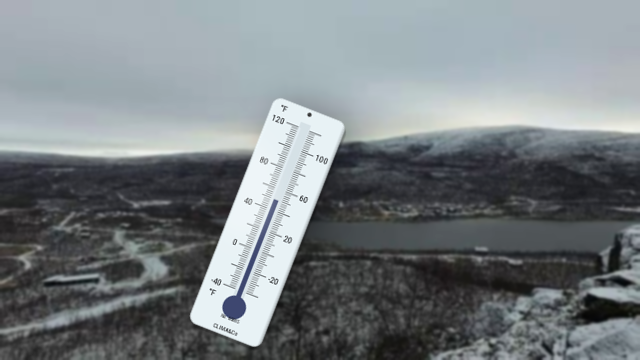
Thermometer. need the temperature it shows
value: 50 °F
